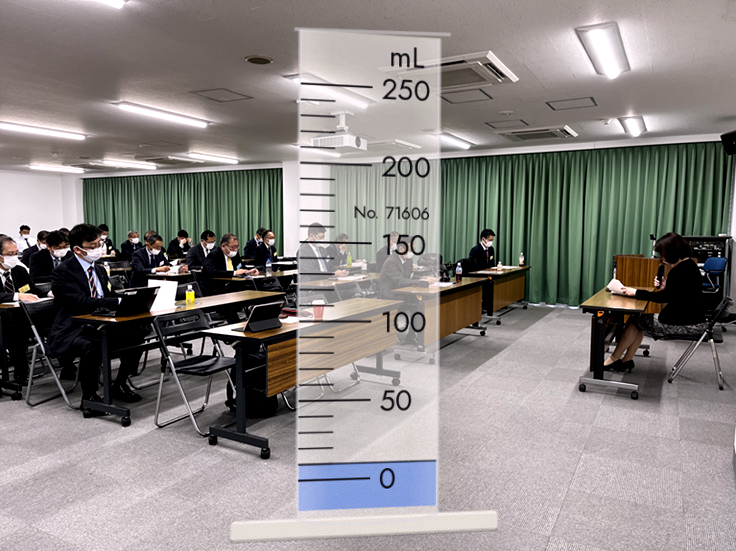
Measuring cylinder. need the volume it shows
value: 10 mL
